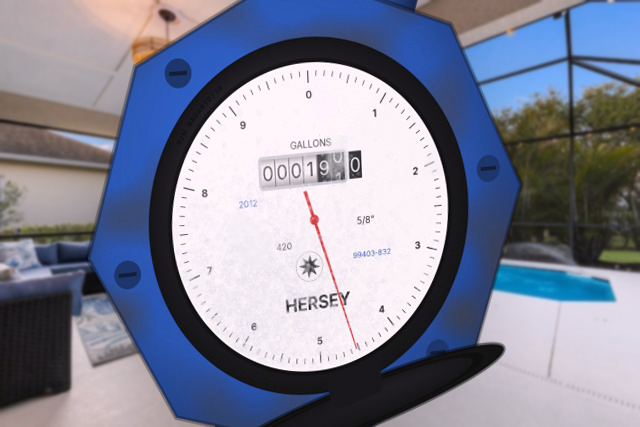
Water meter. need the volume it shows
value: 1904.5 gal
